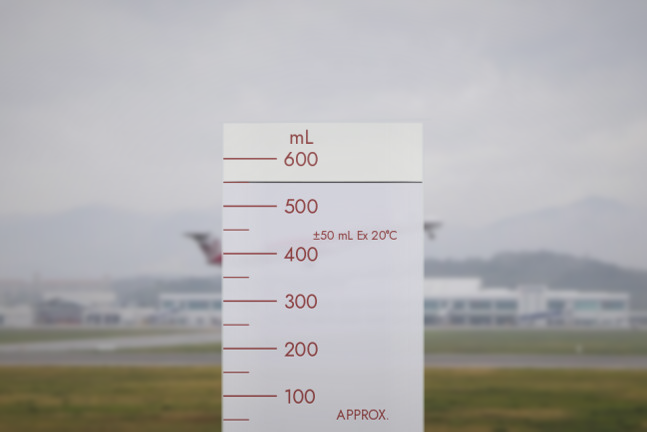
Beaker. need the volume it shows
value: 550 mL
